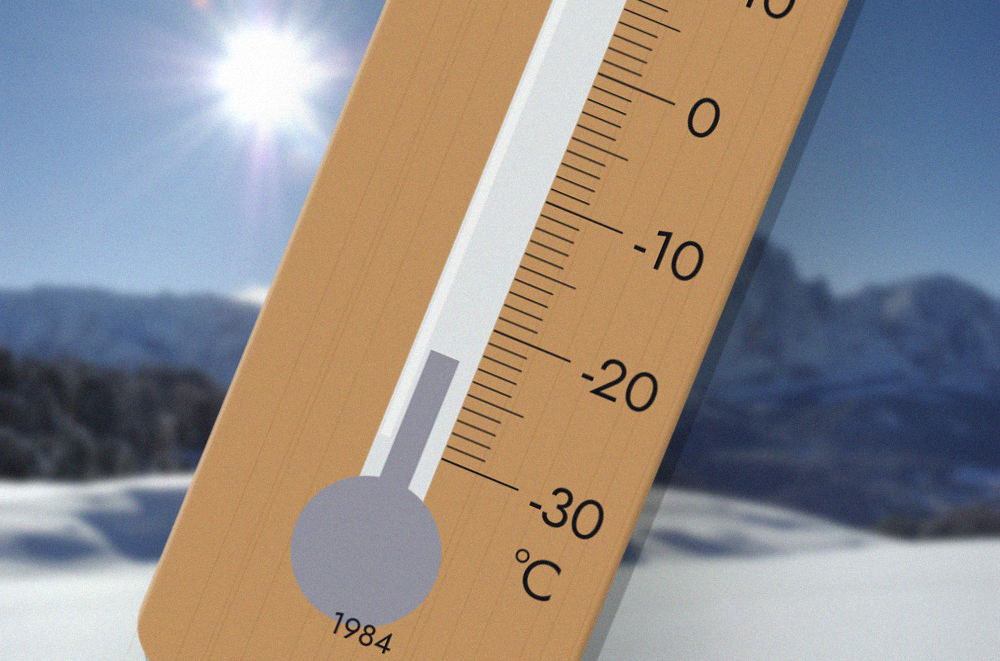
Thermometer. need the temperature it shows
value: -23 °C
